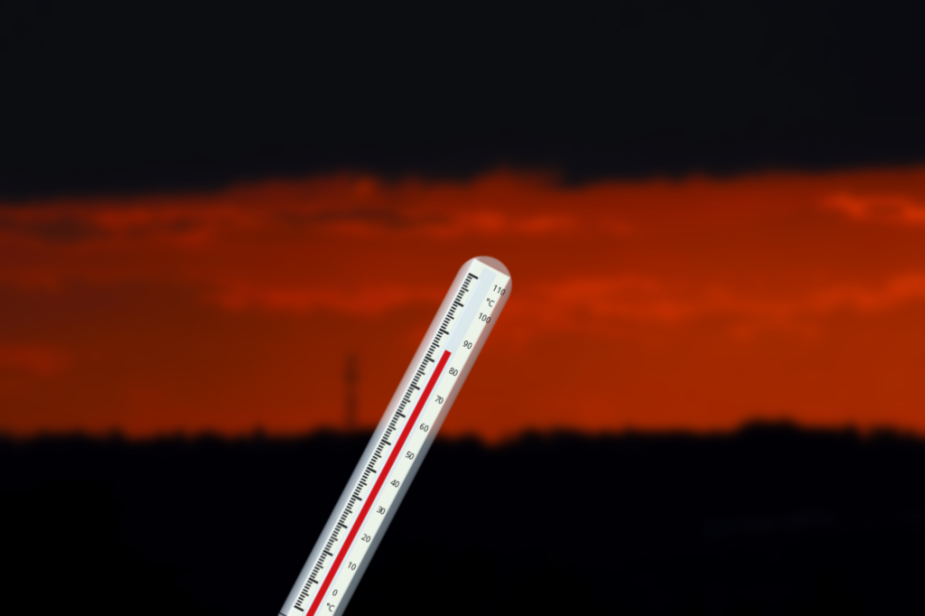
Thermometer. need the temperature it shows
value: 85 °C
